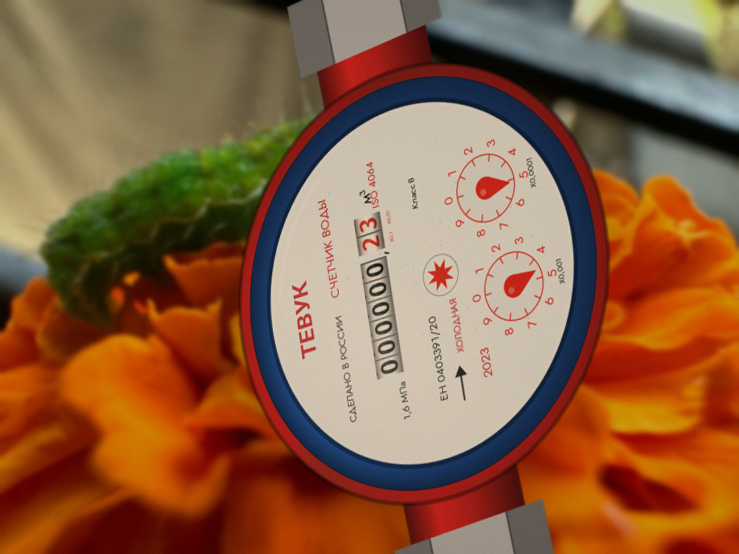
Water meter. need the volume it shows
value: 0.2345 m³
